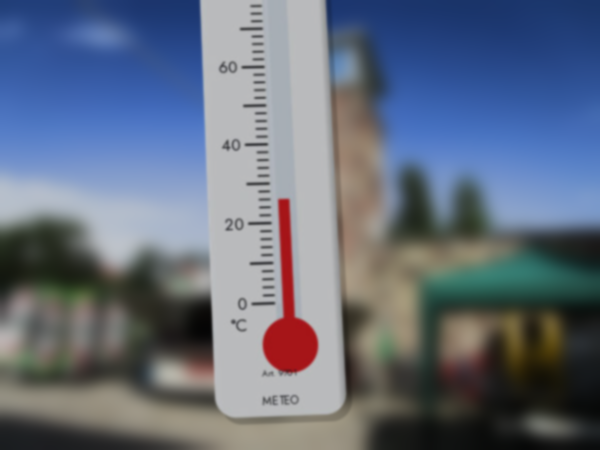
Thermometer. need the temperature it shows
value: 26 °C
